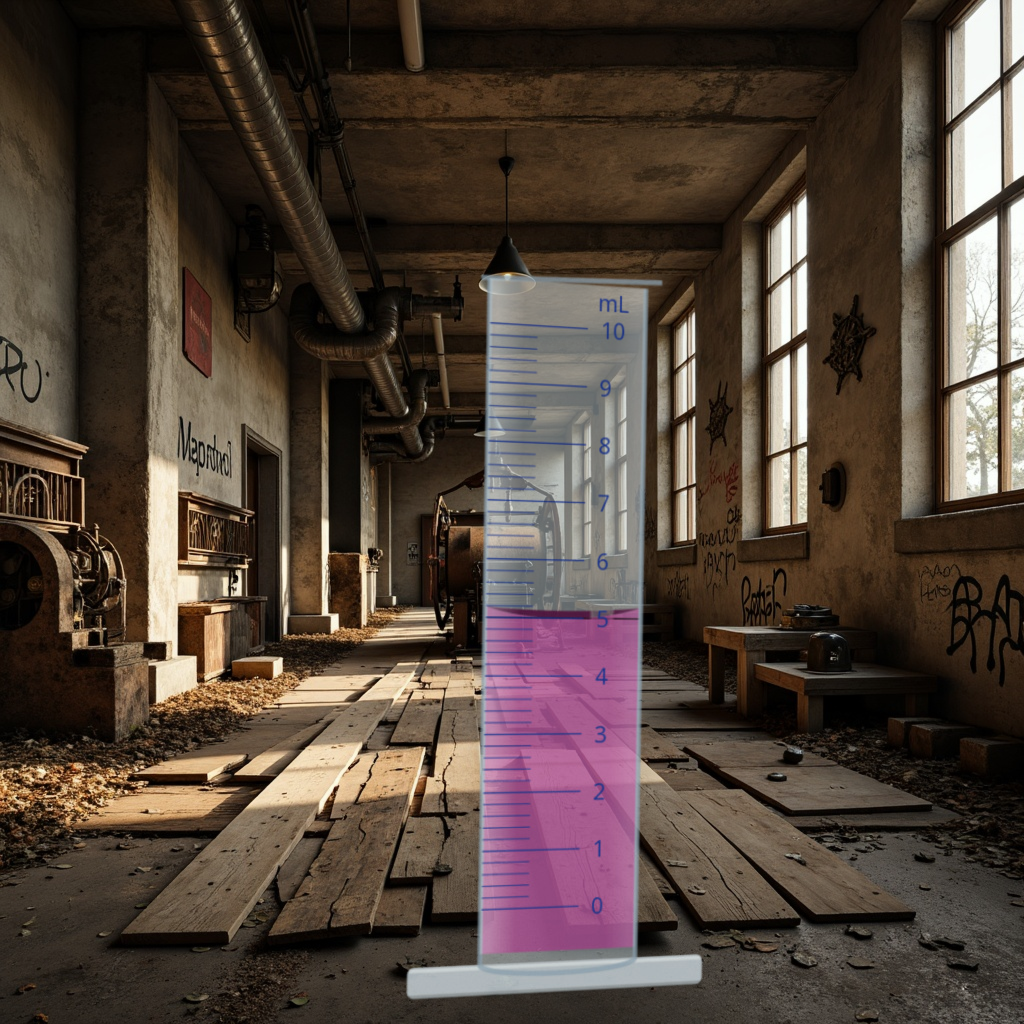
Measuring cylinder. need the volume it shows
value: 5 mL
